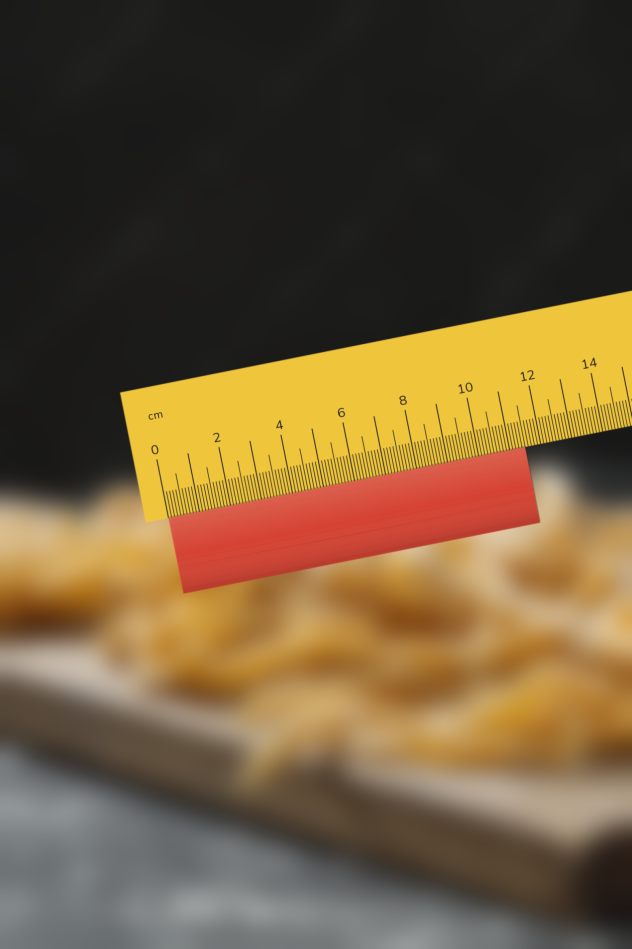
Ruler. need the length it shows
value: 11.5 cm
